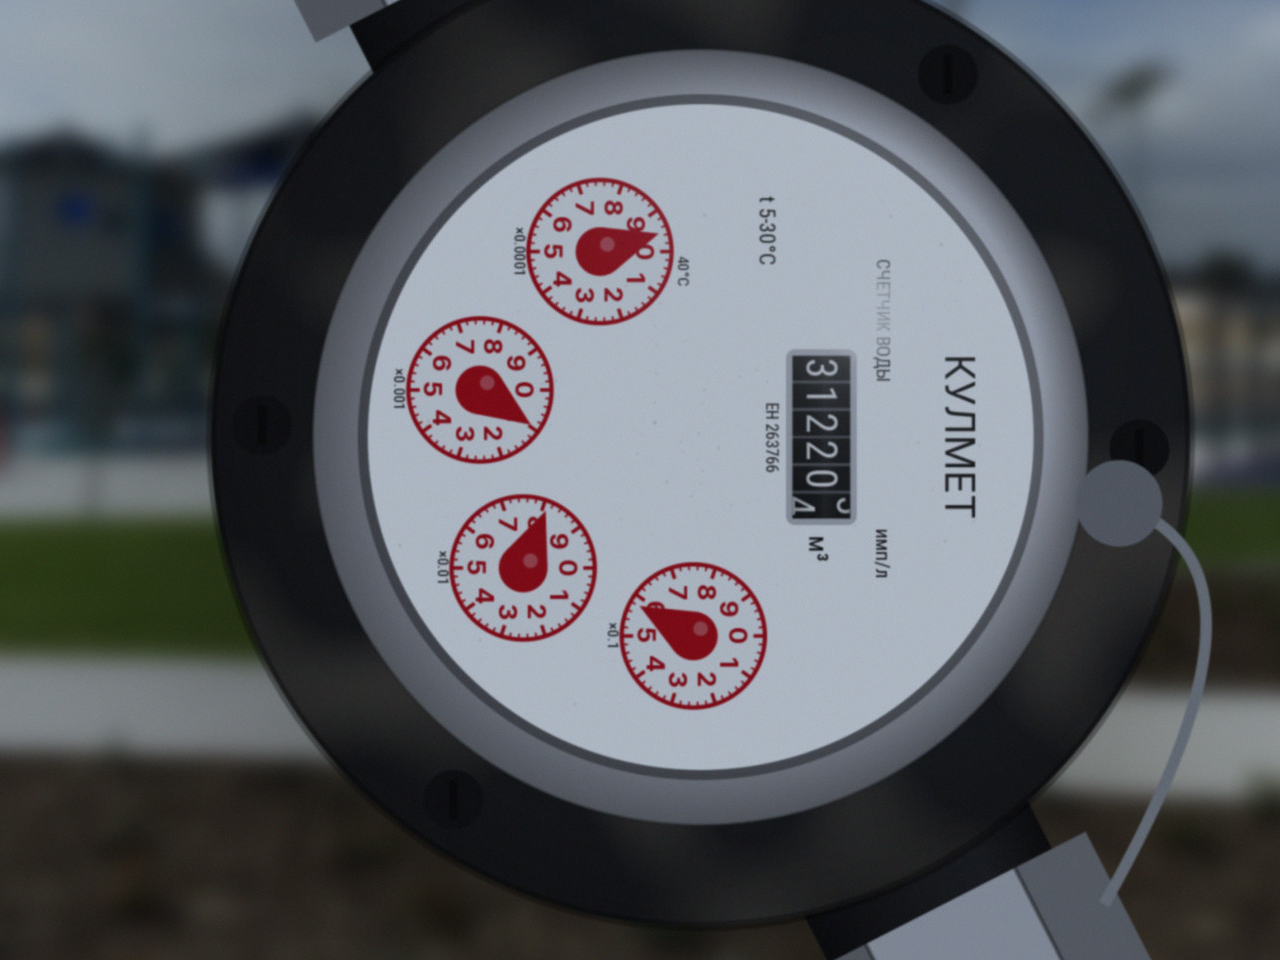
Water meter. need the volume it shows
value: 312203.5809 m³
